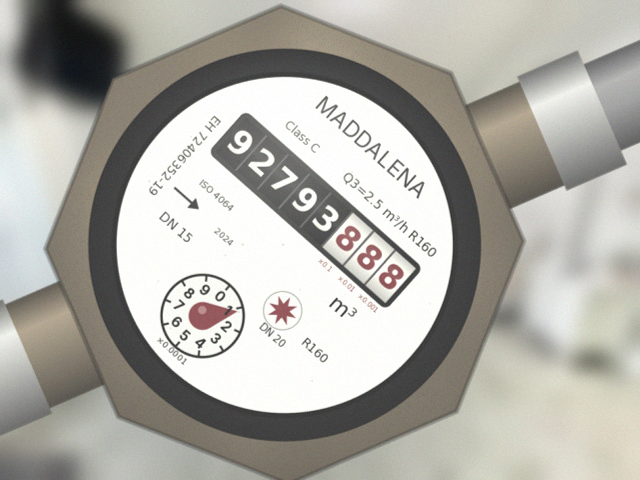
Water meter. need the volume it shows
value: 92793.8881 m³
